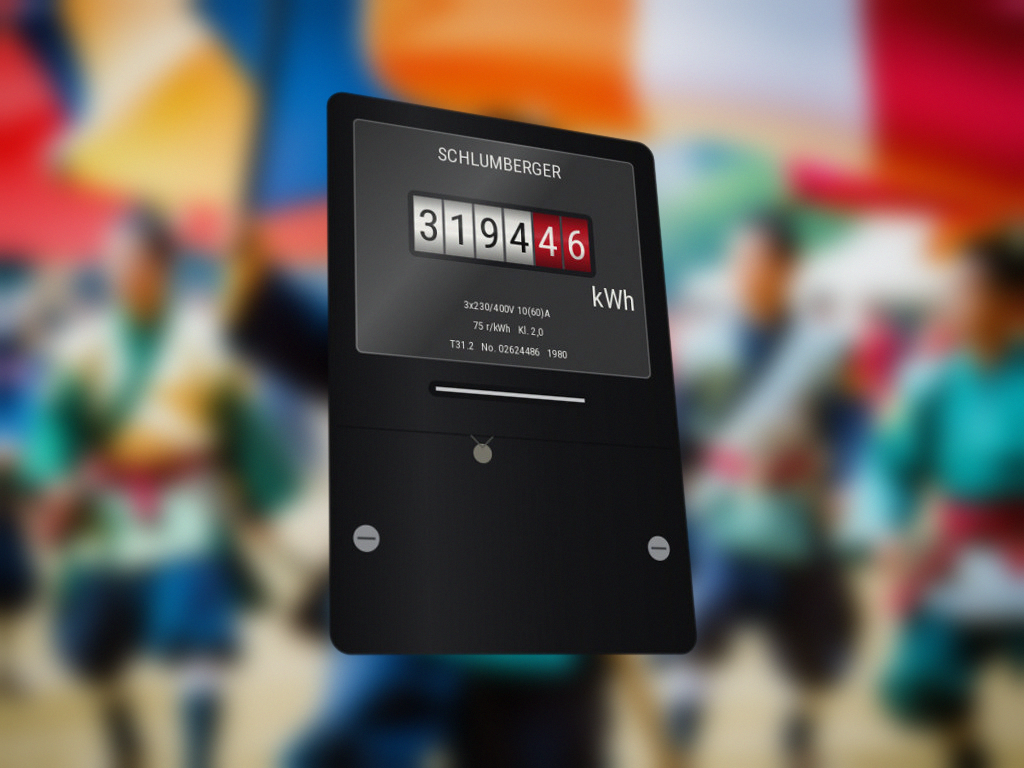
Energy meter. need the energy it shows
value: 3194.46 kWh
